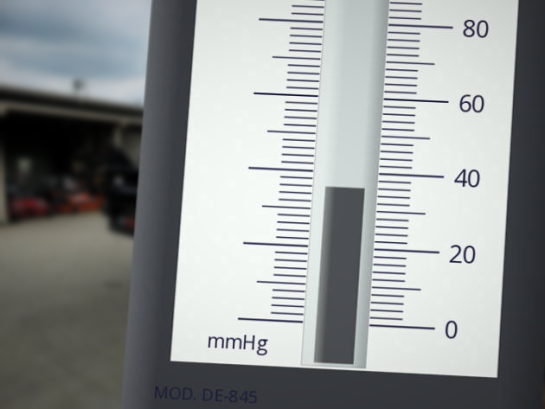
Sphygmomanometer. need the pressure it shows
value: 36 mmHg
